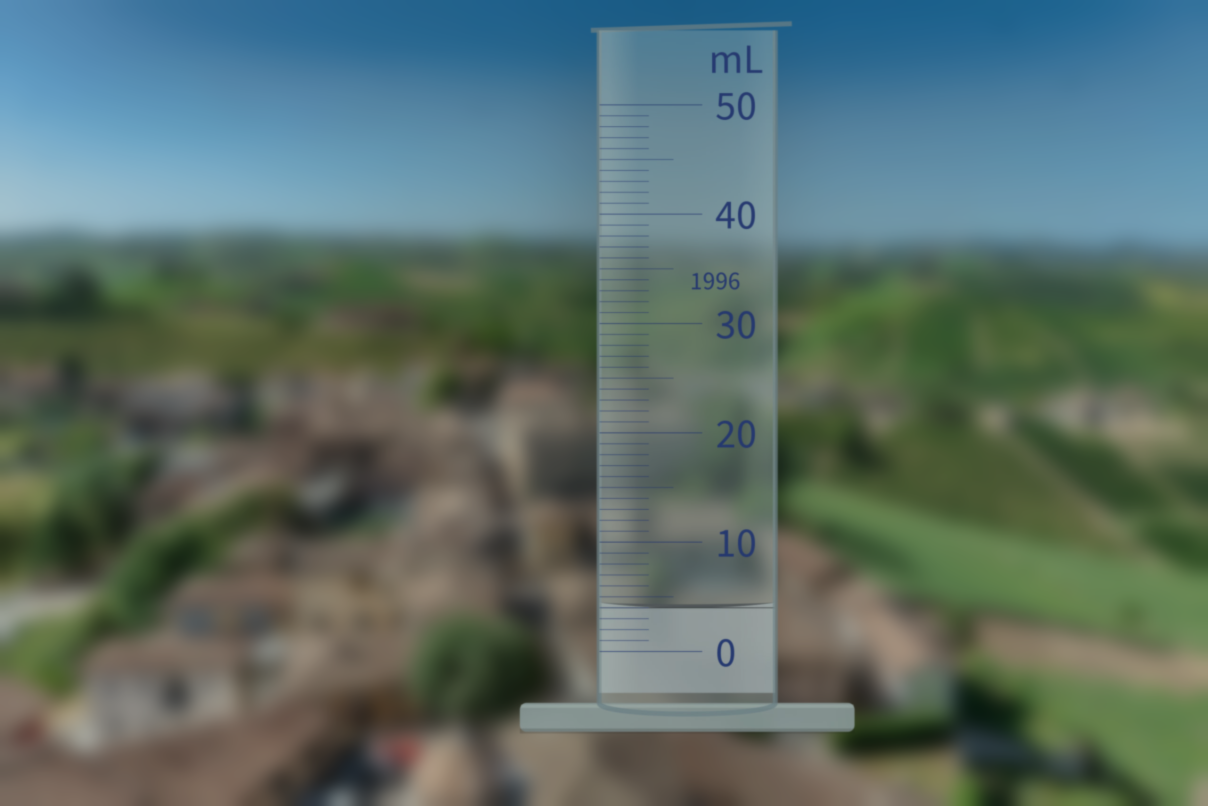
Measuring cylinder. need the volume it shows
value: 4 mL
